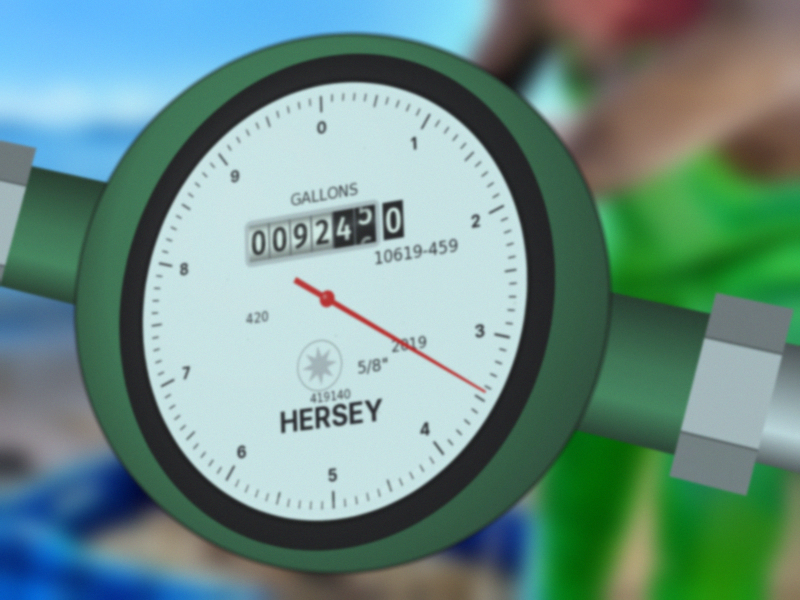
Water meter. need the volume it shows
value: 92453.4 gal
